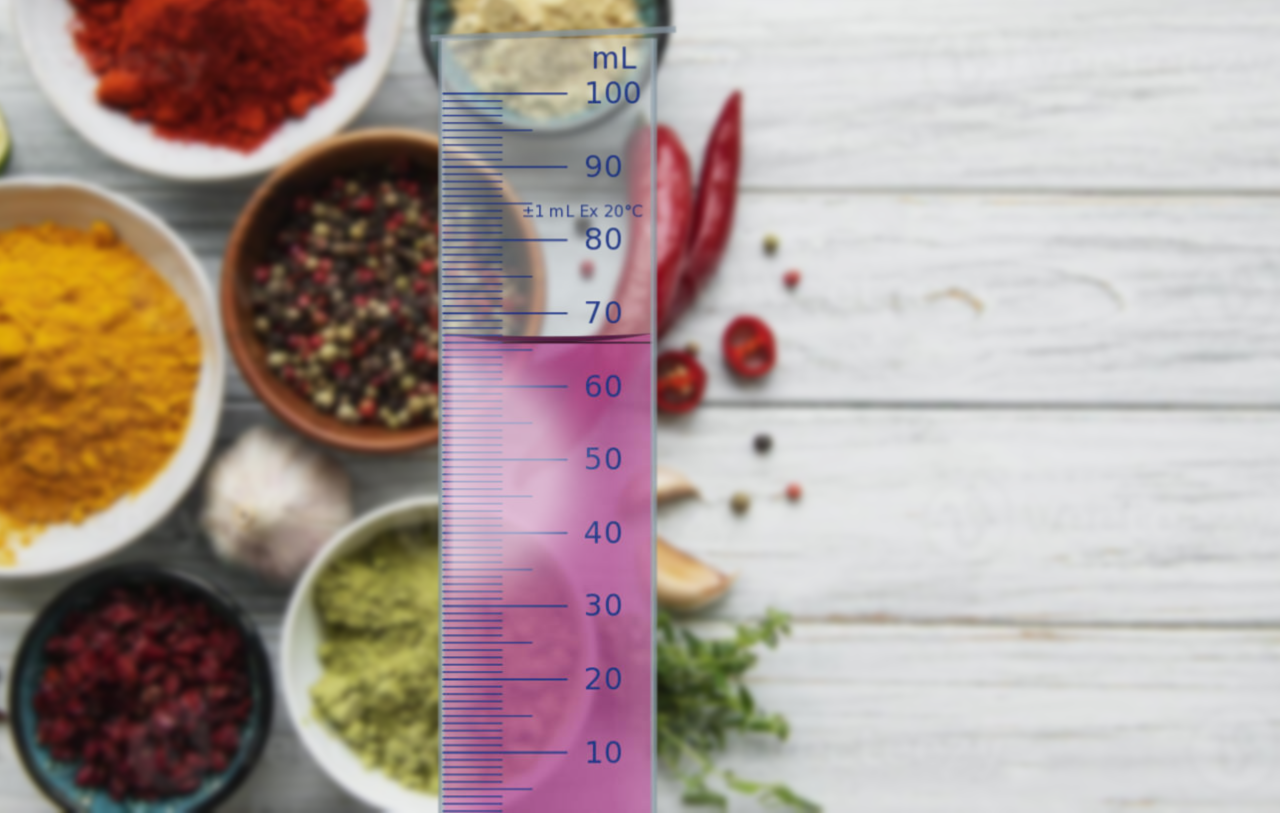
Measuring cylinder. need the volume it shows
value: 66 mL
